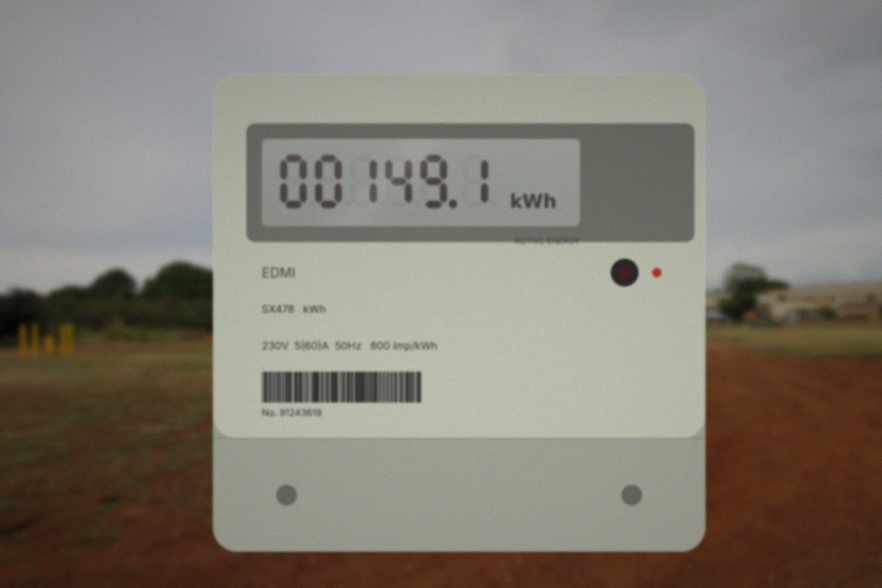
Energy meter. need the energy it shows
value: 149.1 kWh
